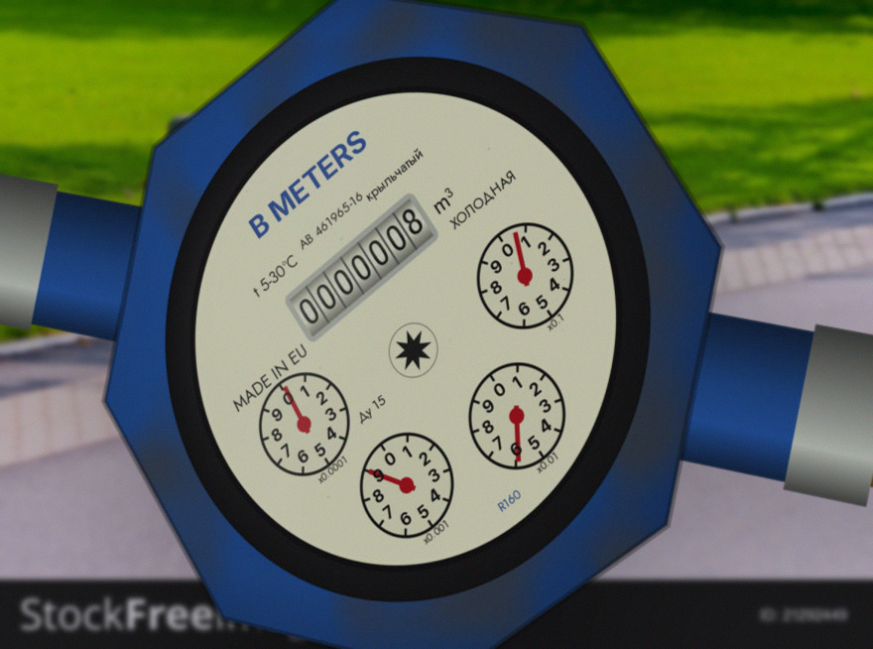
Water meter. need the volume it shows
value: 8.0590 m³
